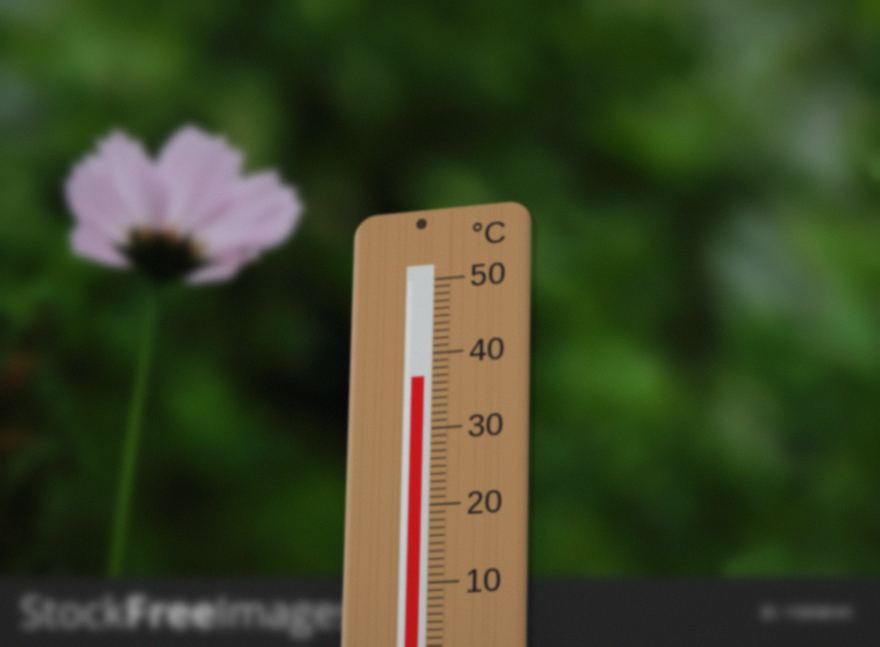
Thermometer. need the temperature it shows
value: 37 °C
